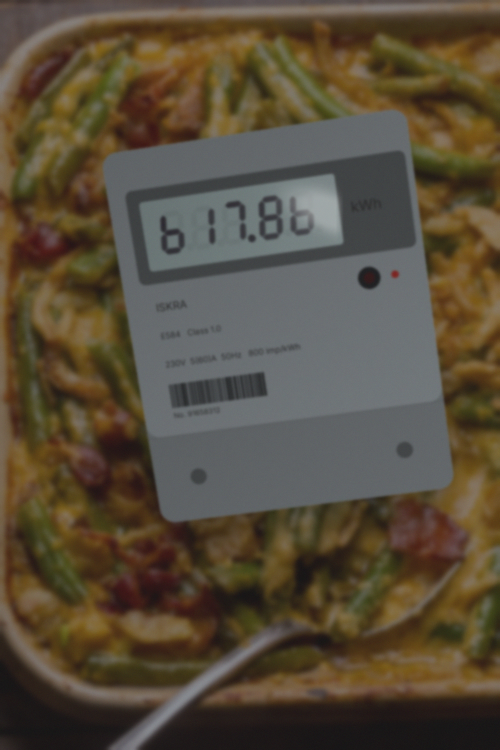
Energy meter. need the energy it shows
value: 617.86 kWh
